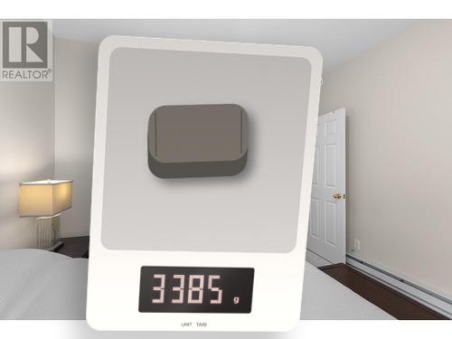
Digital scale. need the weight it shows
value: 3385 g
